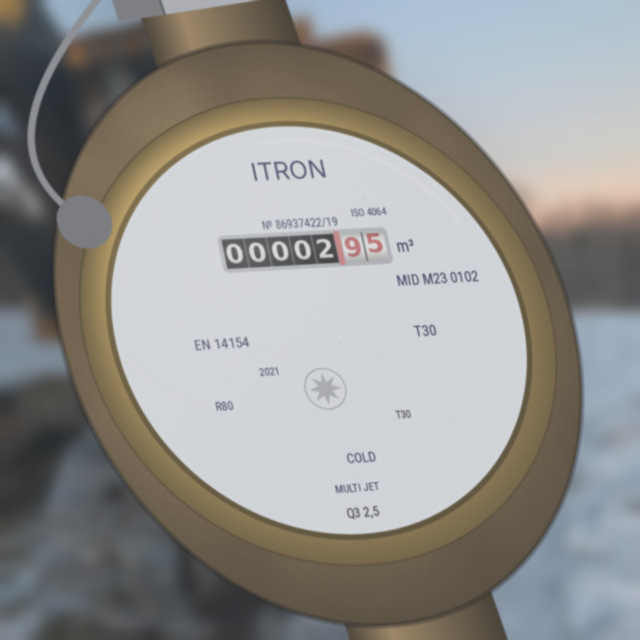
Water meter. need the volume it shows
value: 2.95 m³
